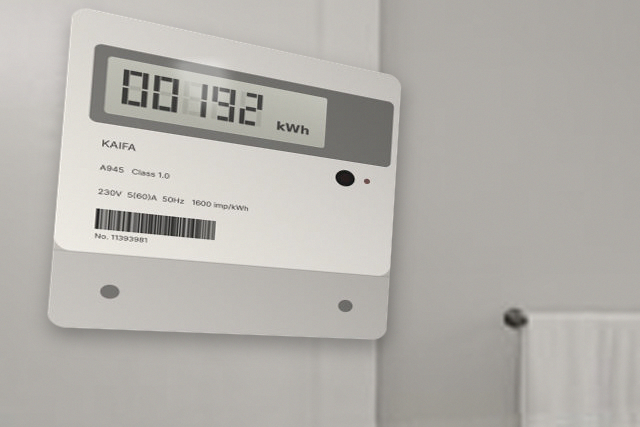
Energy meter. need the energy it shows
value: 192 kWh
